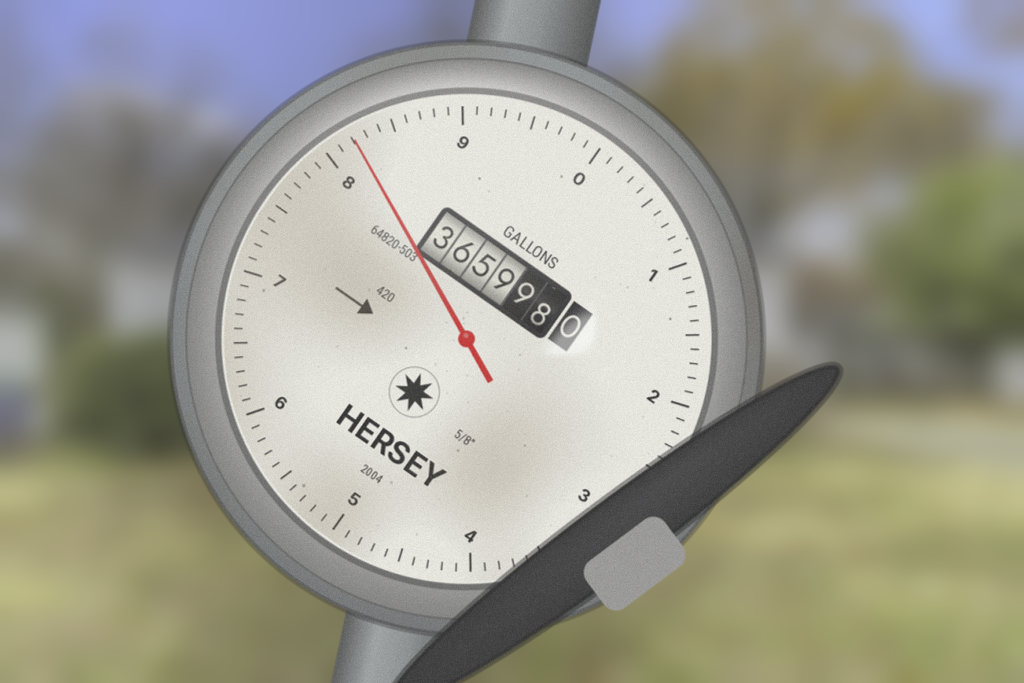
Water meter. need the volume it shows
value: 3659978.2 gal
